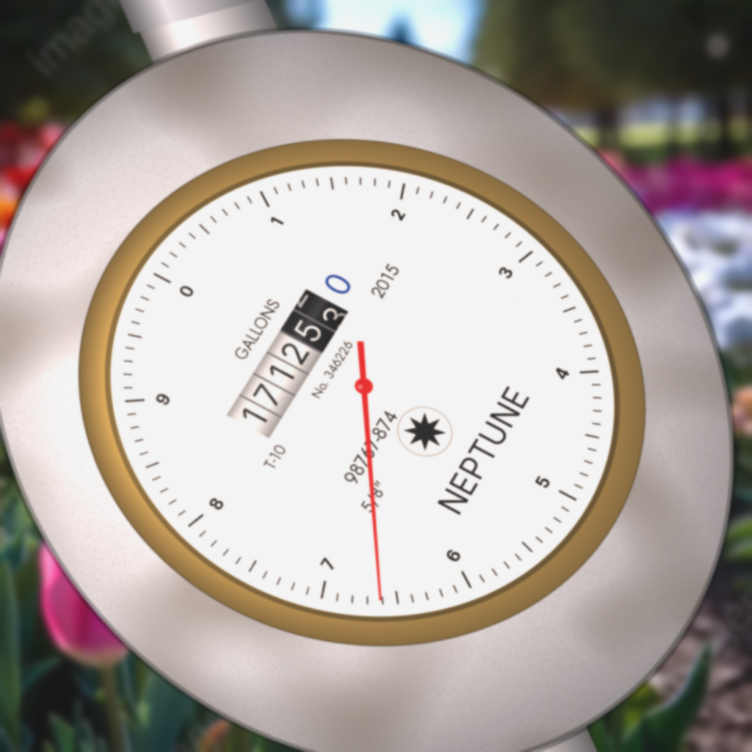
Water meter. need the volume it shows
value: 1712526.6 gal
